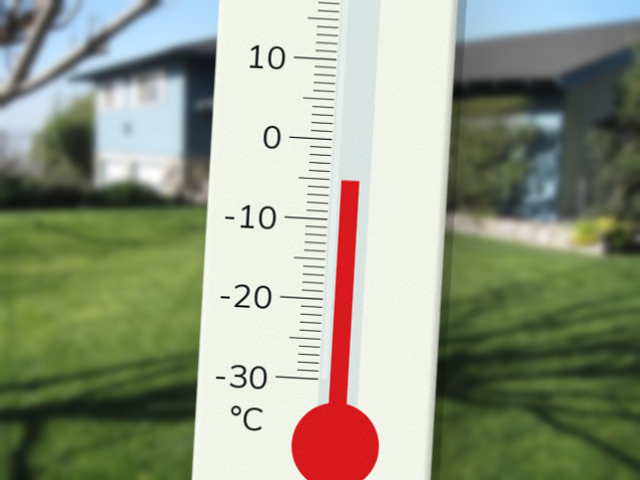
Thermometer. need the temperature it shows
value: -5 °C
